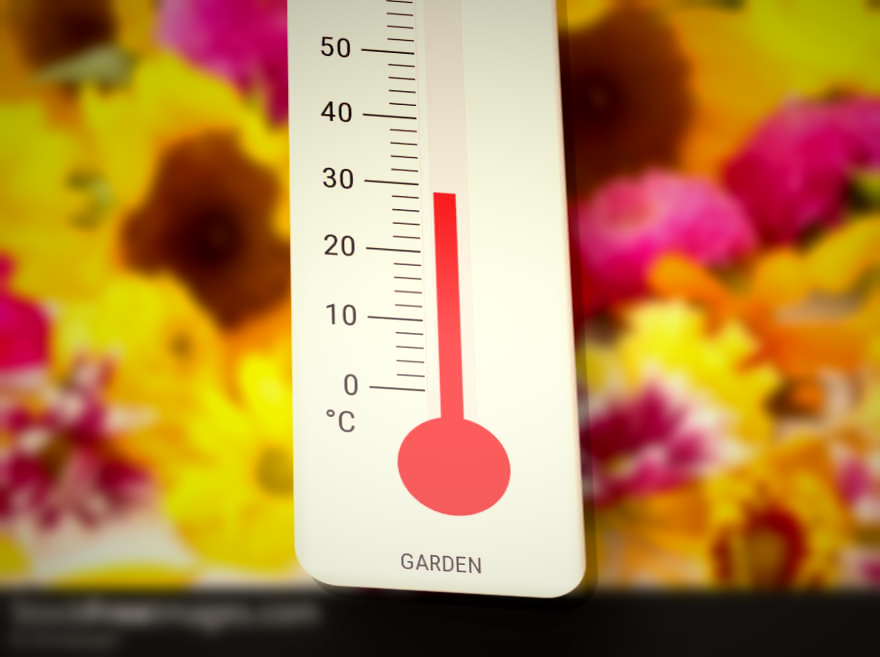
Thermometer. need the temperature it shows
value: 29 °C
